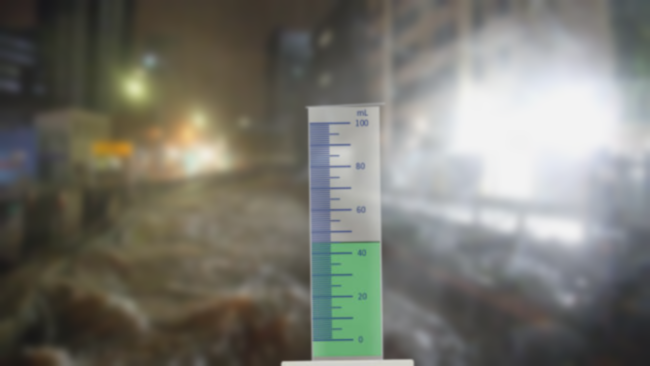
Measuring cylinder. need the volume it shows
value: 45 mL
